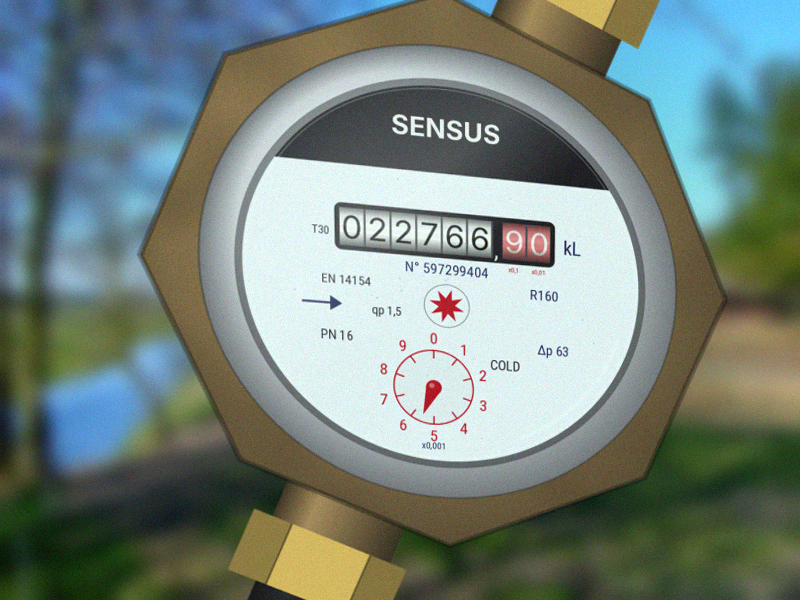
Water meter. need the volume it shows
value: 22766.905 kL
